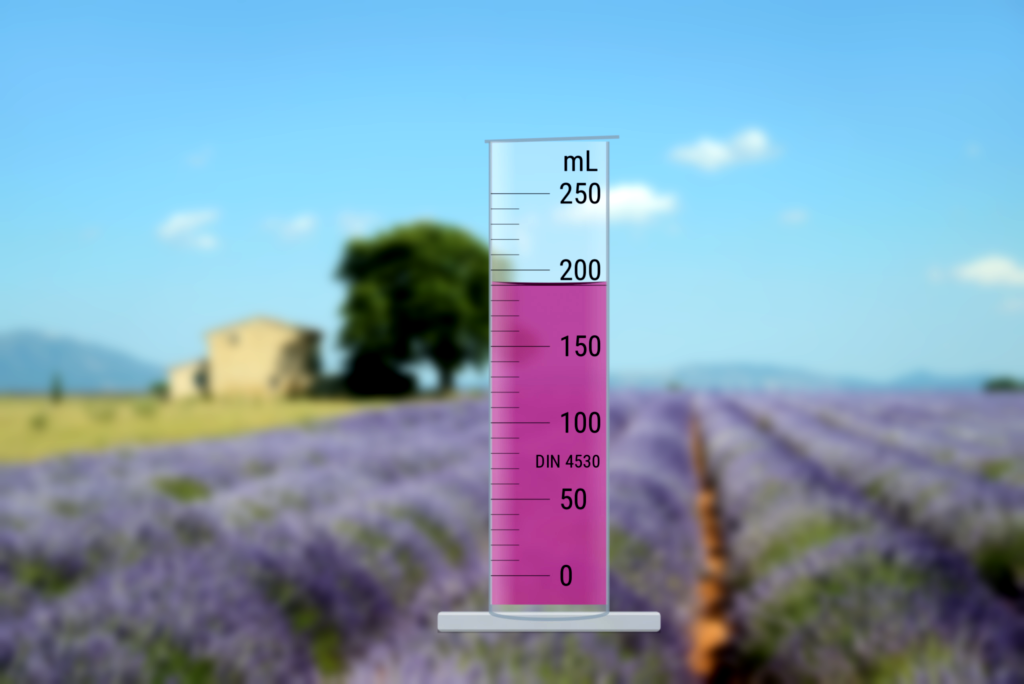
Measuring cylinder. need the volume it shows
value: 190 mL
